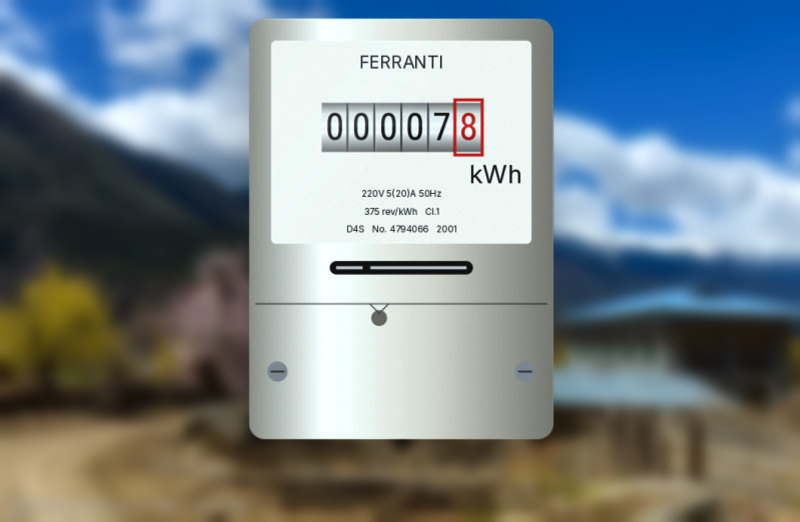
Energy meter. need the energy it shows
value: 7.8 kWh
